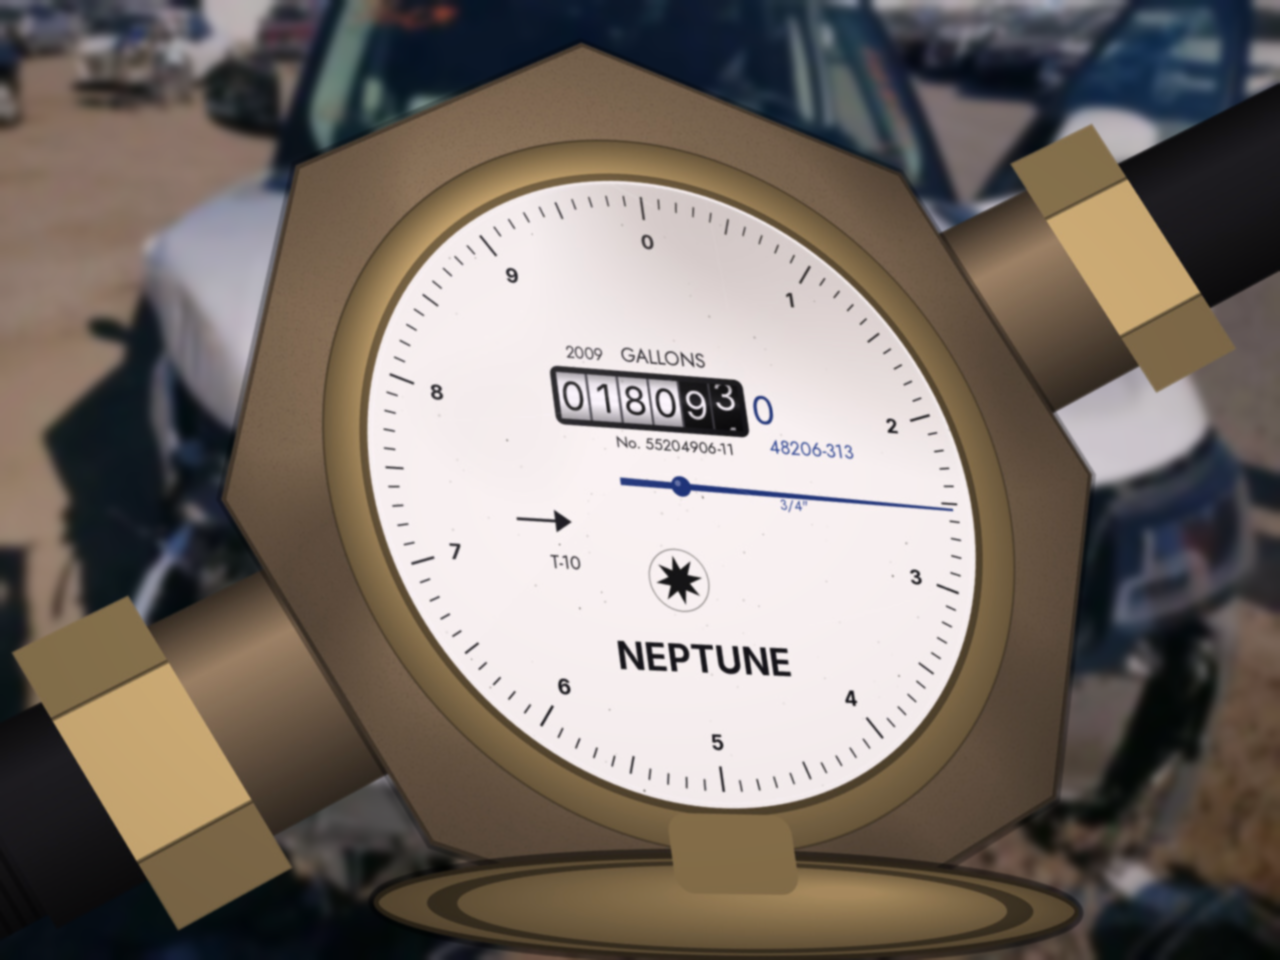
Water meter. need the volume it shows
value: 180932.5 gal
